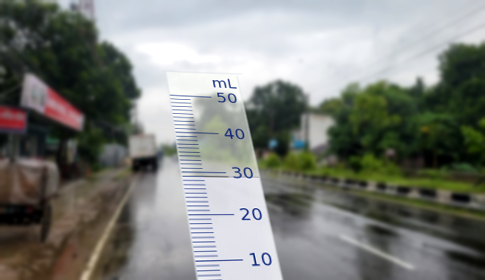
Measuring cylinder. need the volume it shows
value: 29 mL
